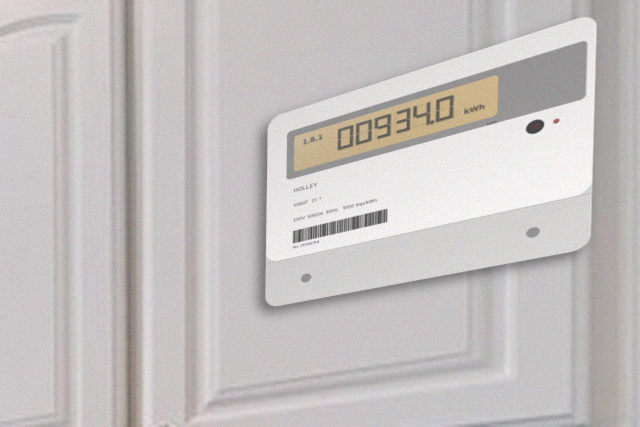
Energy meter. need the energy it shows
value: 934.0 kWh
